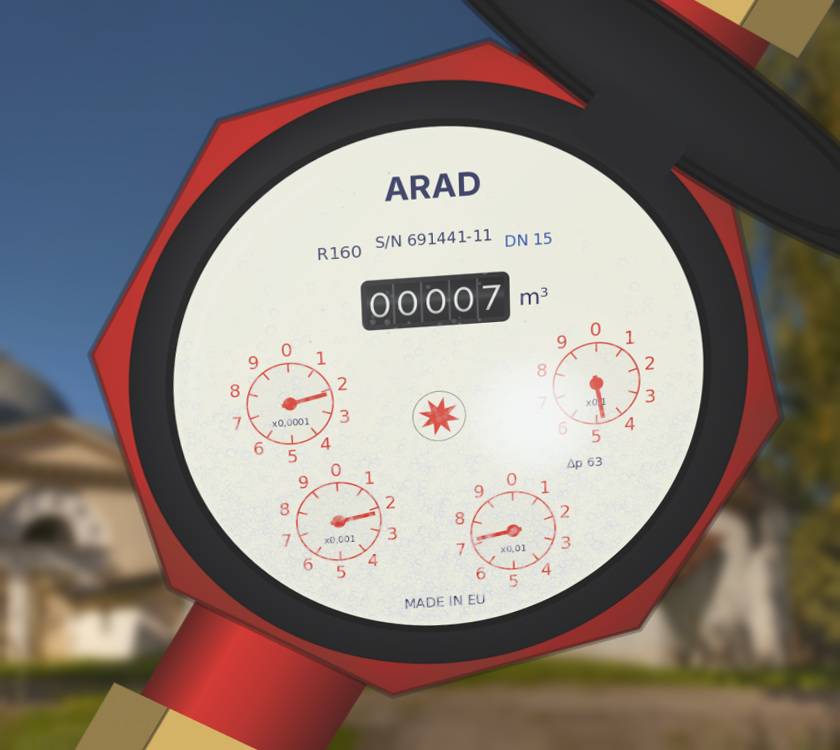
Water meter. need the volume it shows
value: 7.4722 m³
